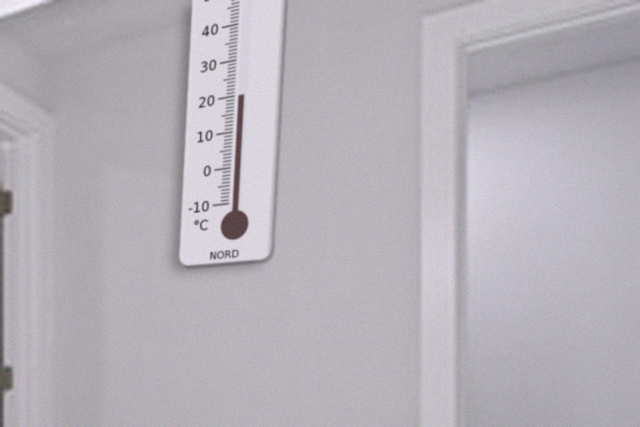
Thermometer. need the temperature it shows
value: 20 °C
